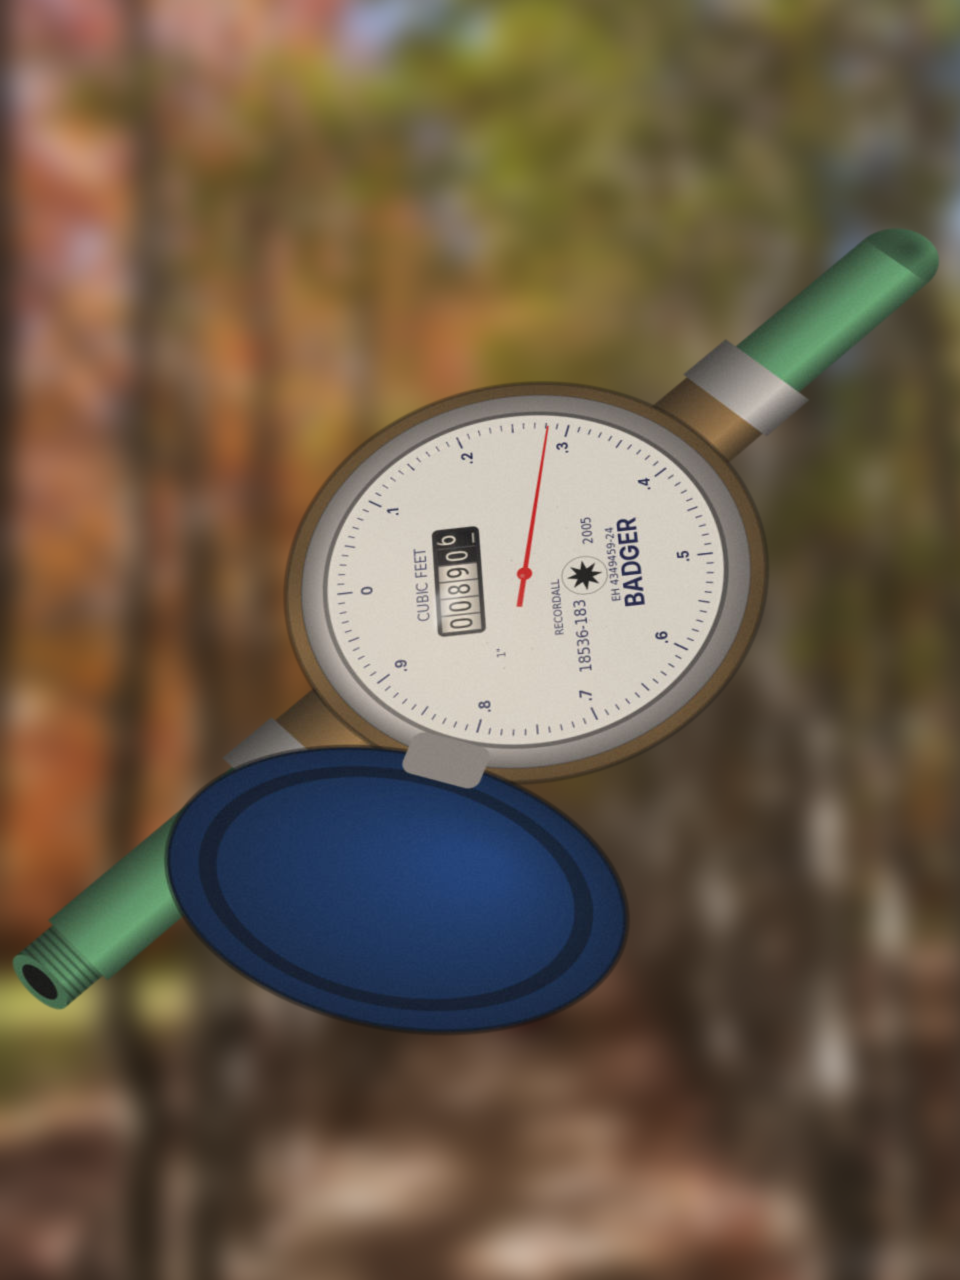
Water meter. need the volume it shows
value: 8906.28 ft³
